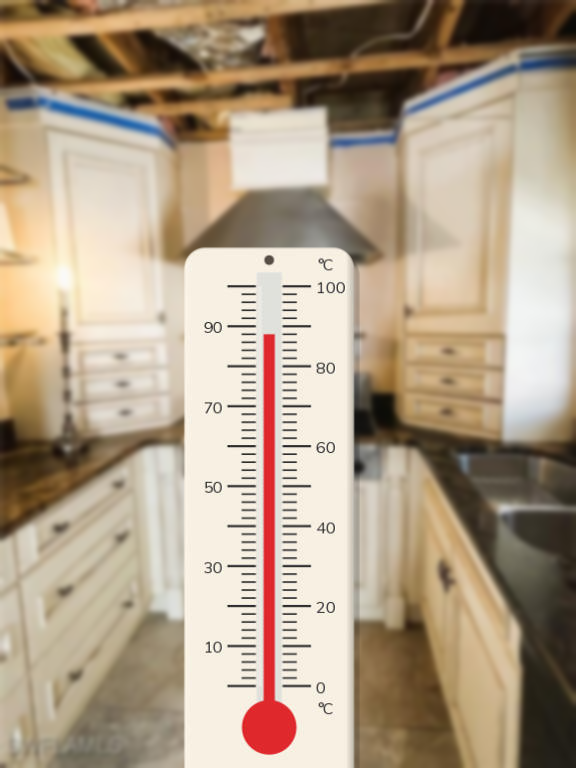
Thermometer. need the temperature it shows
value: 88 °C
